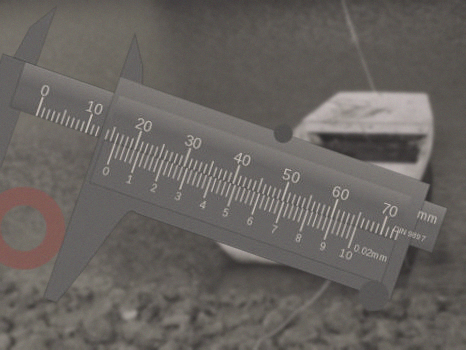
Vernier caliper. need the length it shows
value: 16.0 mm
